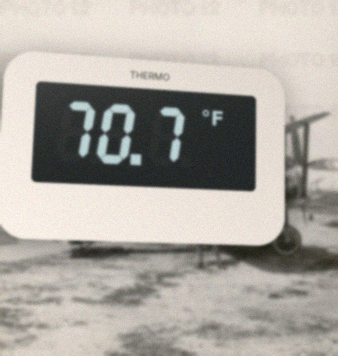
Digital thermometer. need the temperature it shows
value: 70.7 °F
